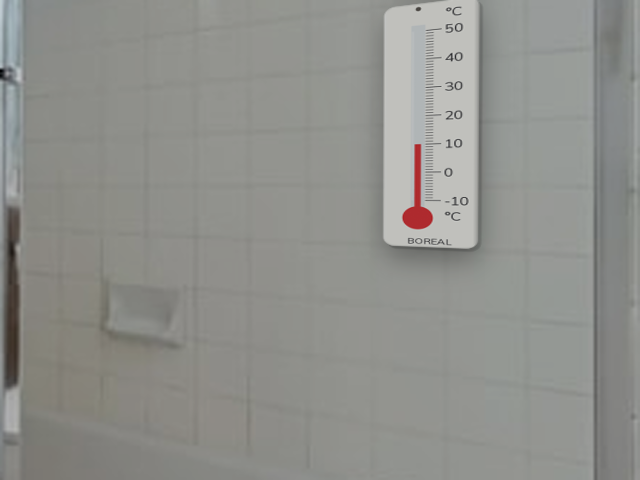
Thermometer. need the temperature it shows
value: 10 °C
